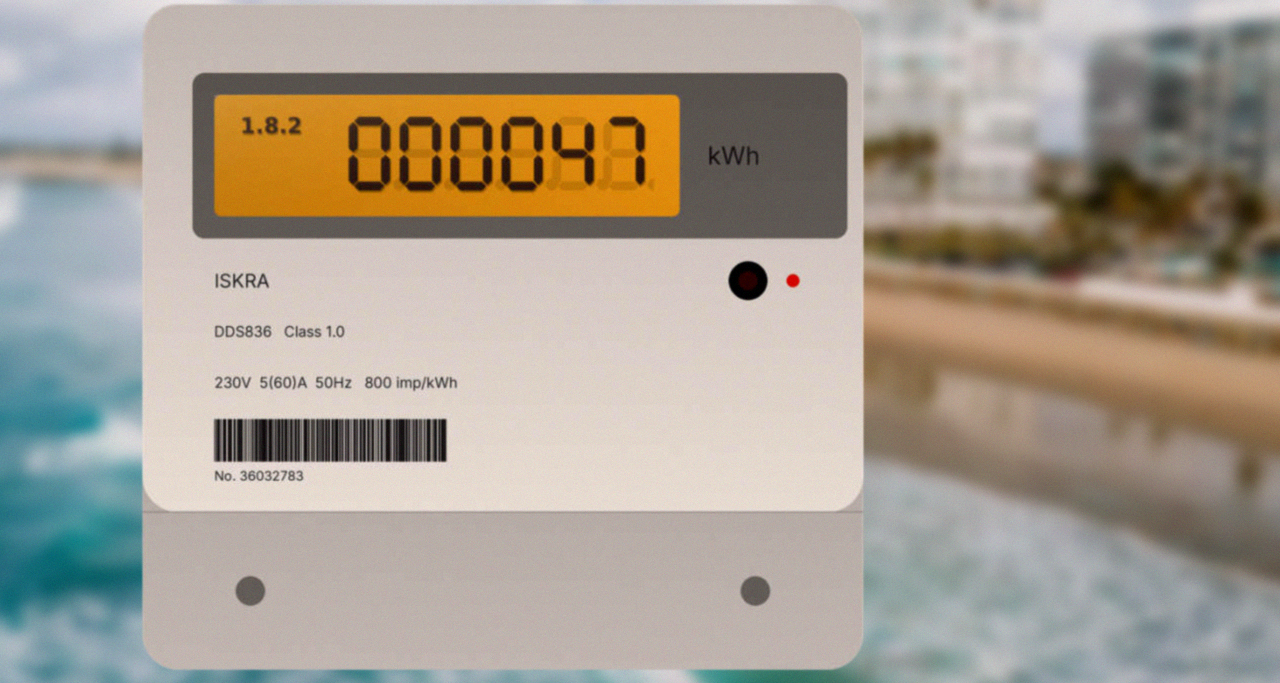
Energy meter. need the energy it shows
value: 47 kWh
